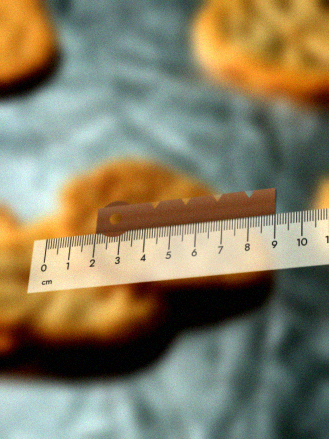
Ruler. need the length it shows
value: 7 cm
